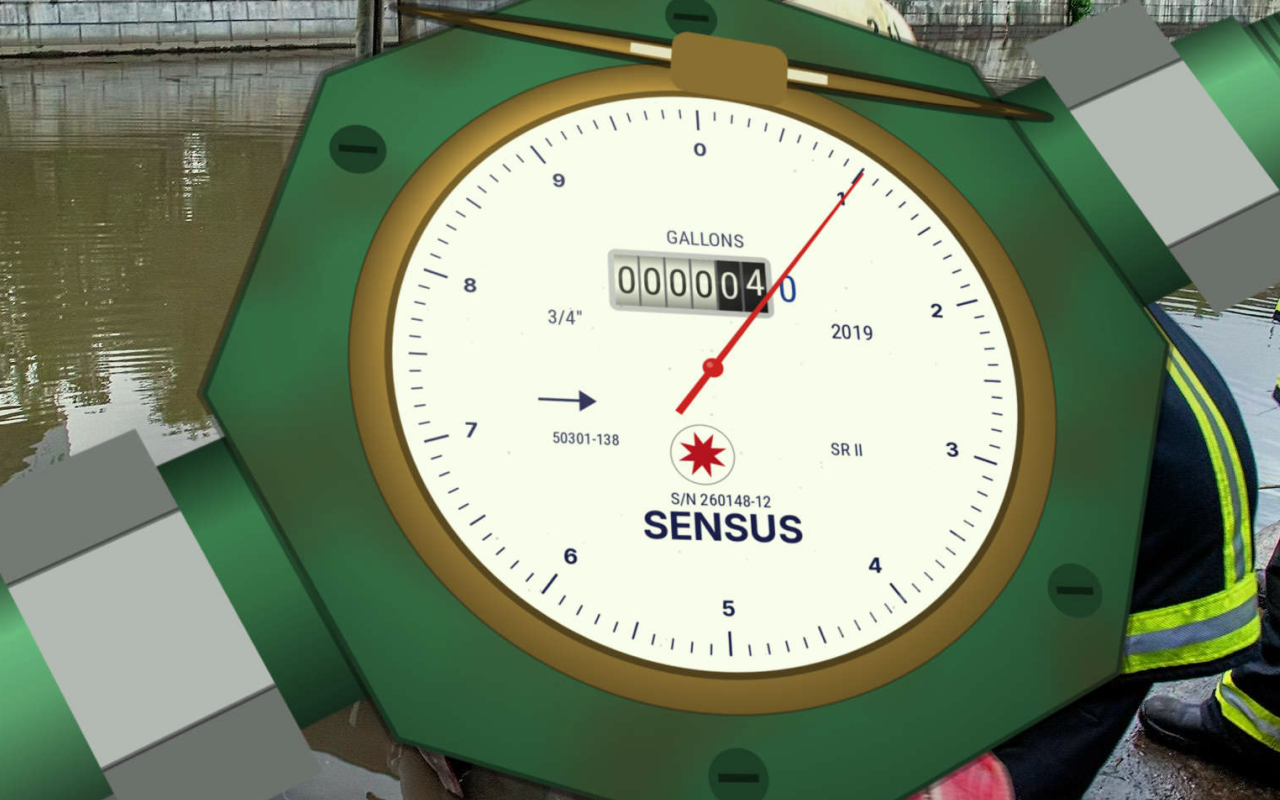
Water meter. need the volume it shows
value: 41.0 gal
